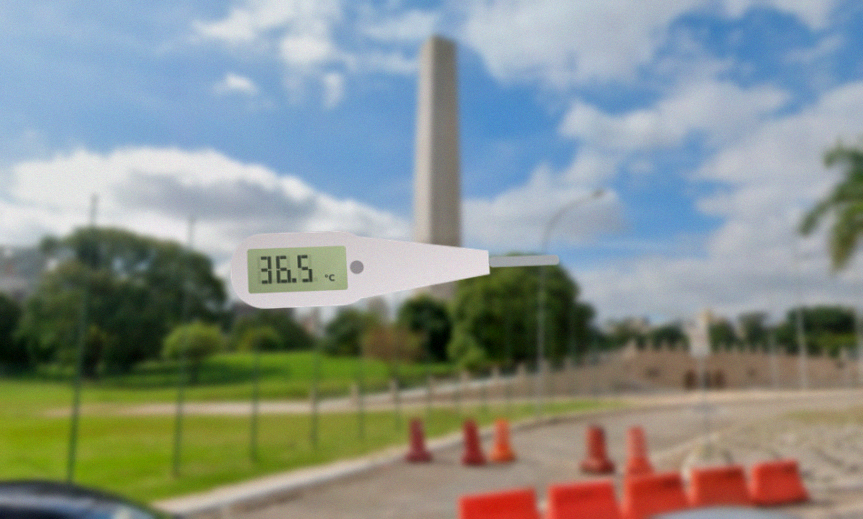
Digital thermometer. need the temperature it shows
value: 36.5 °C
